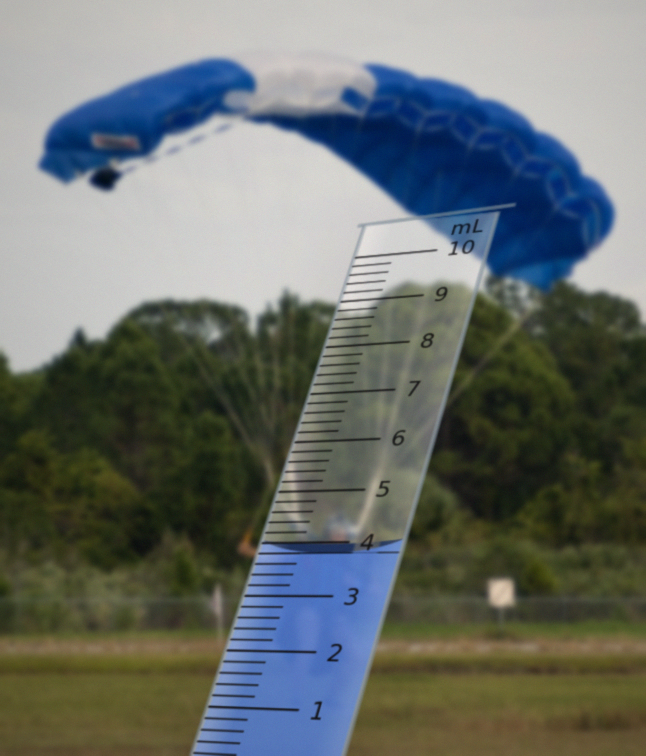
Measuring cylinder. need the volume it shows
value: 3.8 mL
